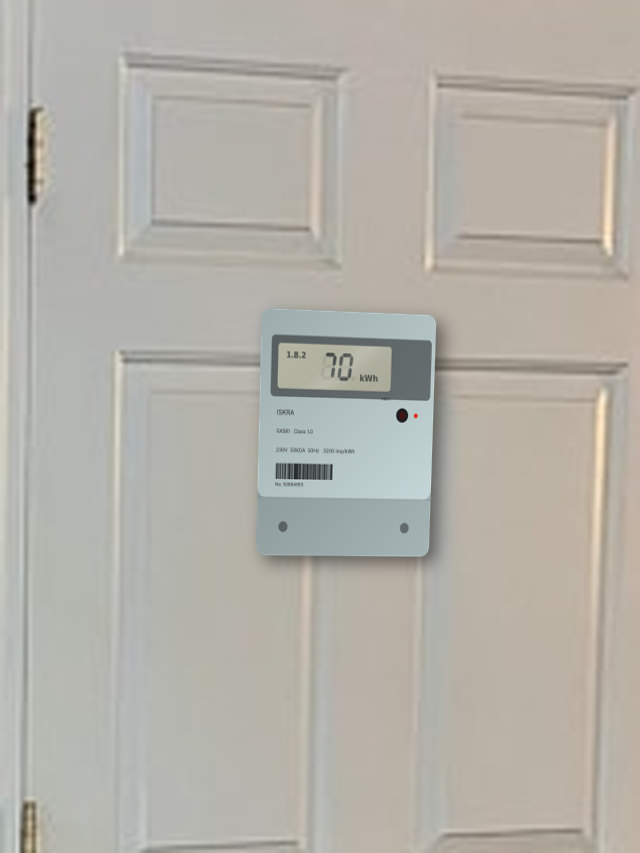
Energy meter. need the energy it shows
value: 70 kWh
